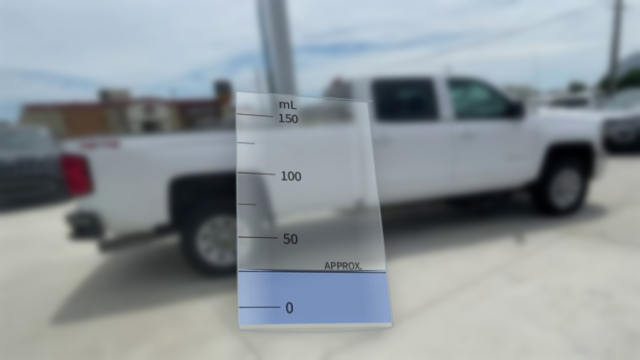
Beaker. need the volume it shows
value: 25 mL
